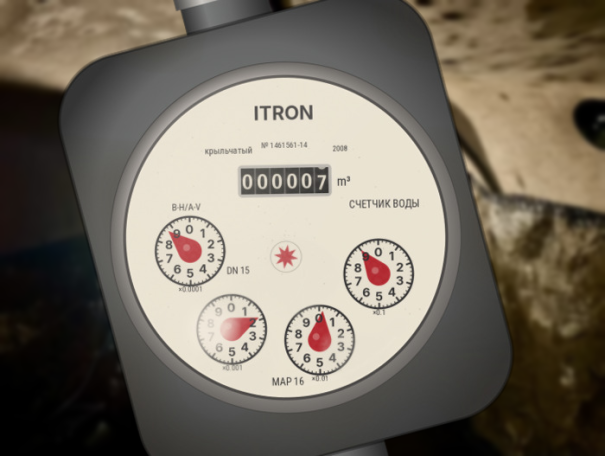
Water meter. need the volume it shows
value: 6.9018 m³
